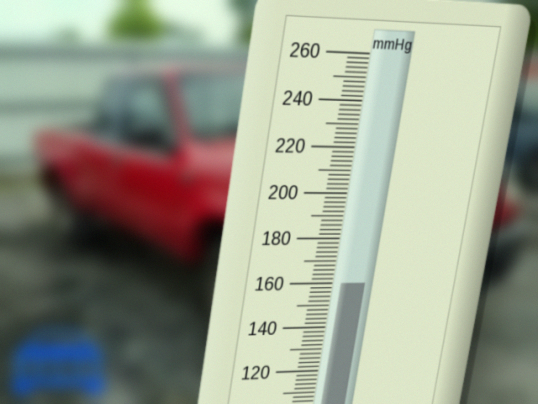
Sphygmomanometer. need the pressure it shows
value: 160 mmHg
